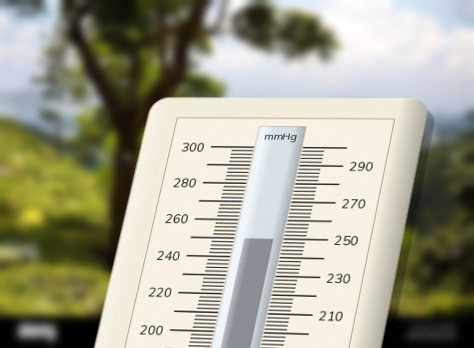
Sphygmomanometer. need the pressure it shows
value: 250 mmHg
